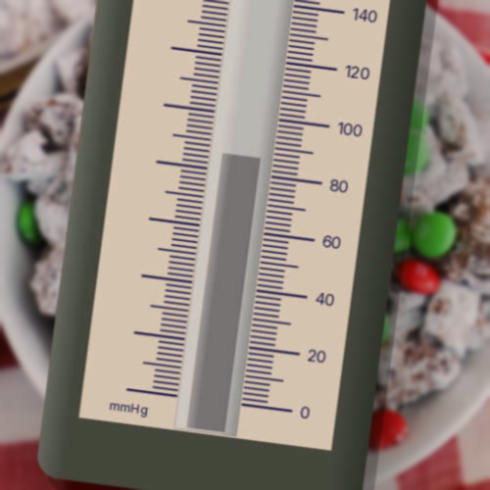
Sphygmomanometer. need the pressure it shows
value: 86 mmHg
